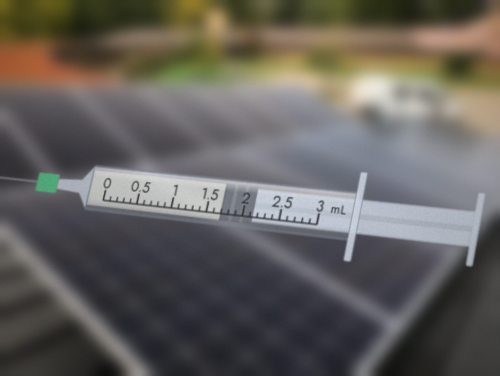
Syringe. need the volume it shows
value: 1.7 mL
